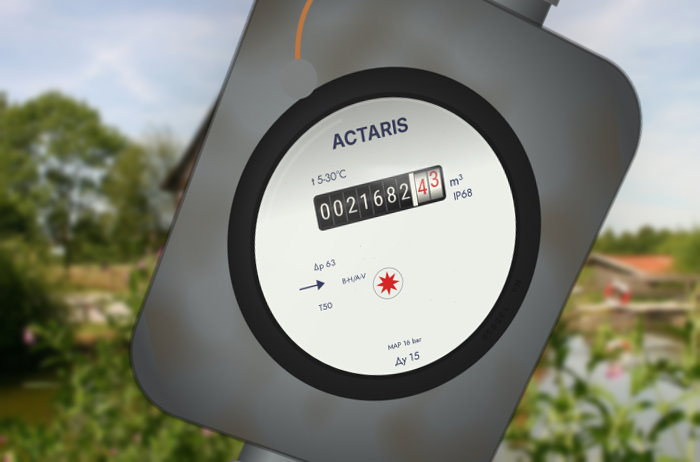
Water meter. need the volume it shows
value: 21682.43 m³
